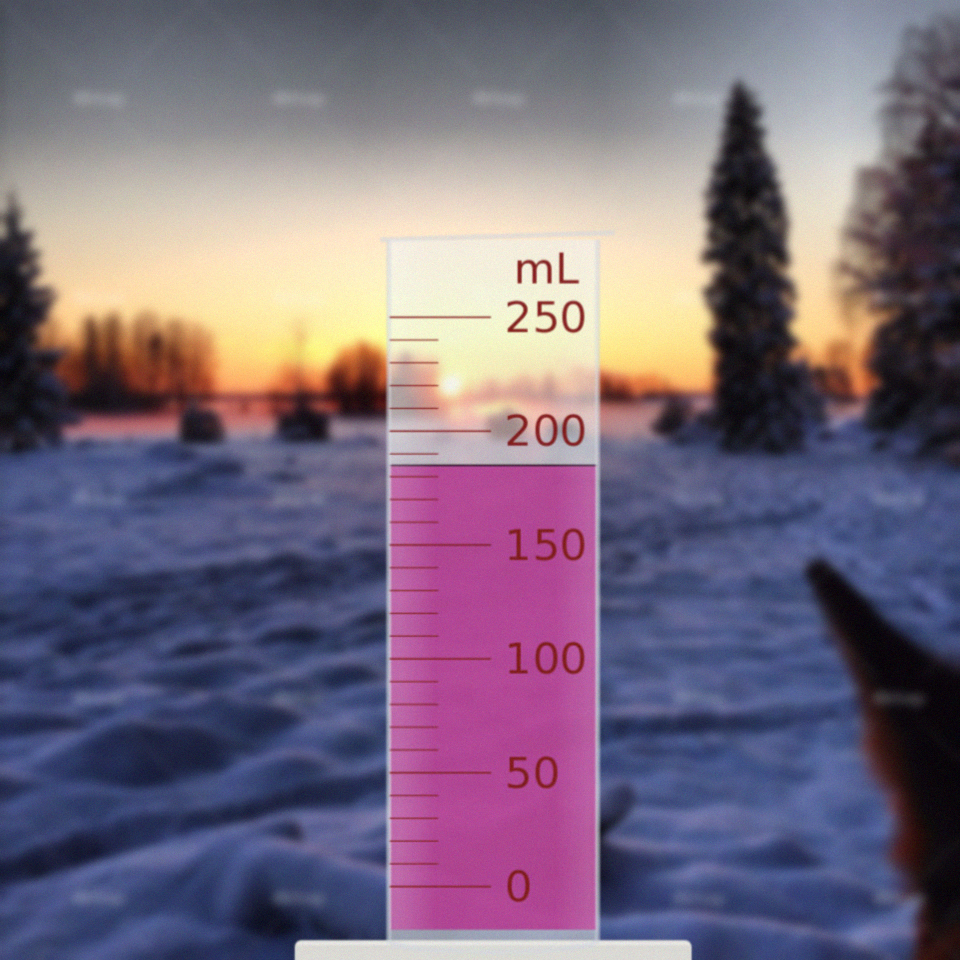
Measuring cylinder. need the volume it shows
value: 185 mL
